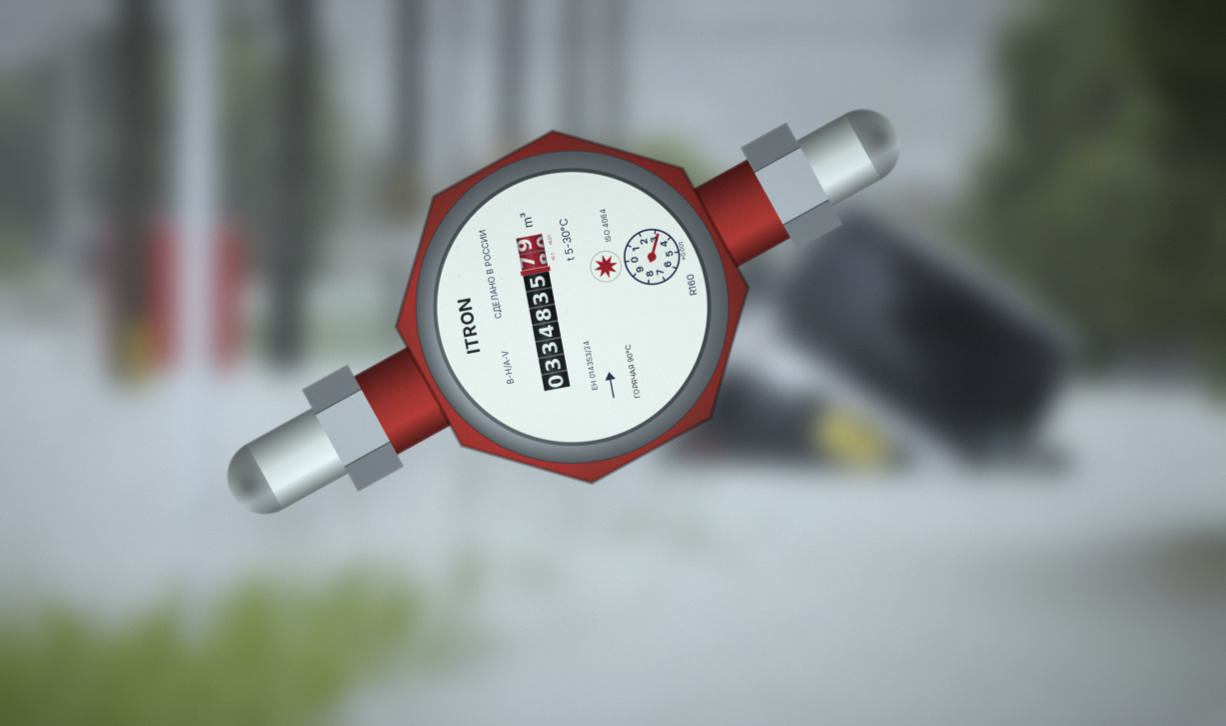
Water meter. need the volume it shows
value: 334835.793 m³
